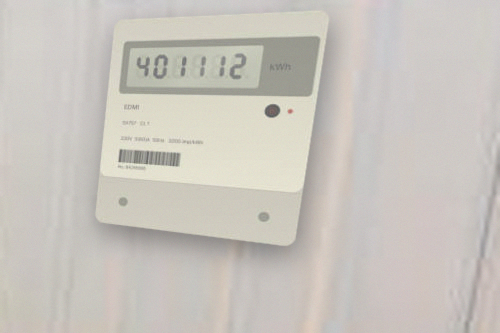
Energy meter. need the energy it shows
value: 401112 kWh
